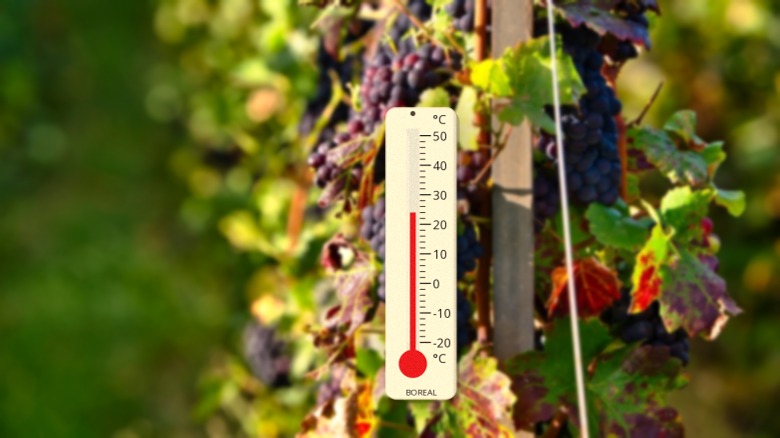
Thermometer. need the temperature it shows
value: 24 °C
